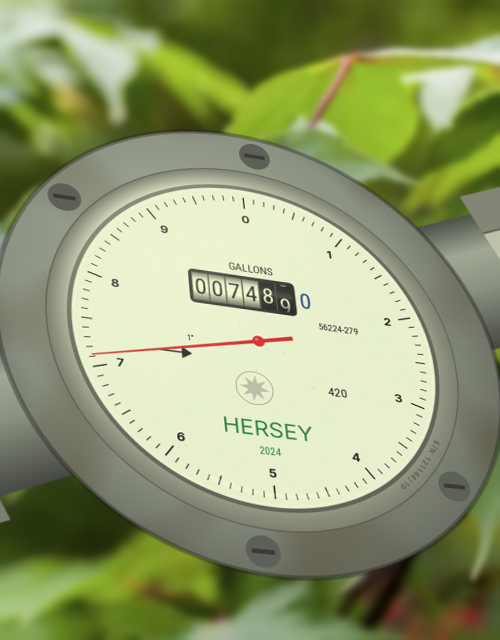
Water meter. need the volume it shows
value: 74887.1 gal
